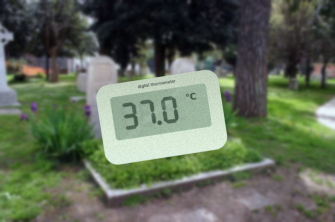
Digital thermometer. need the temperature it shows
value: 37.0 °C
